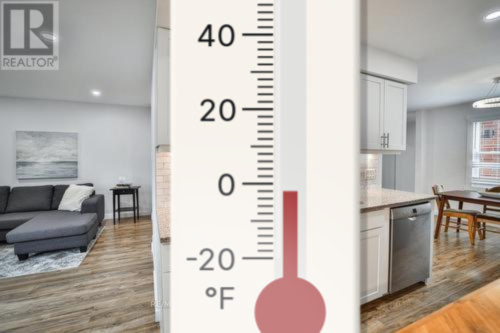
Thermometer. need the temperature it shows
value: -2 °F
